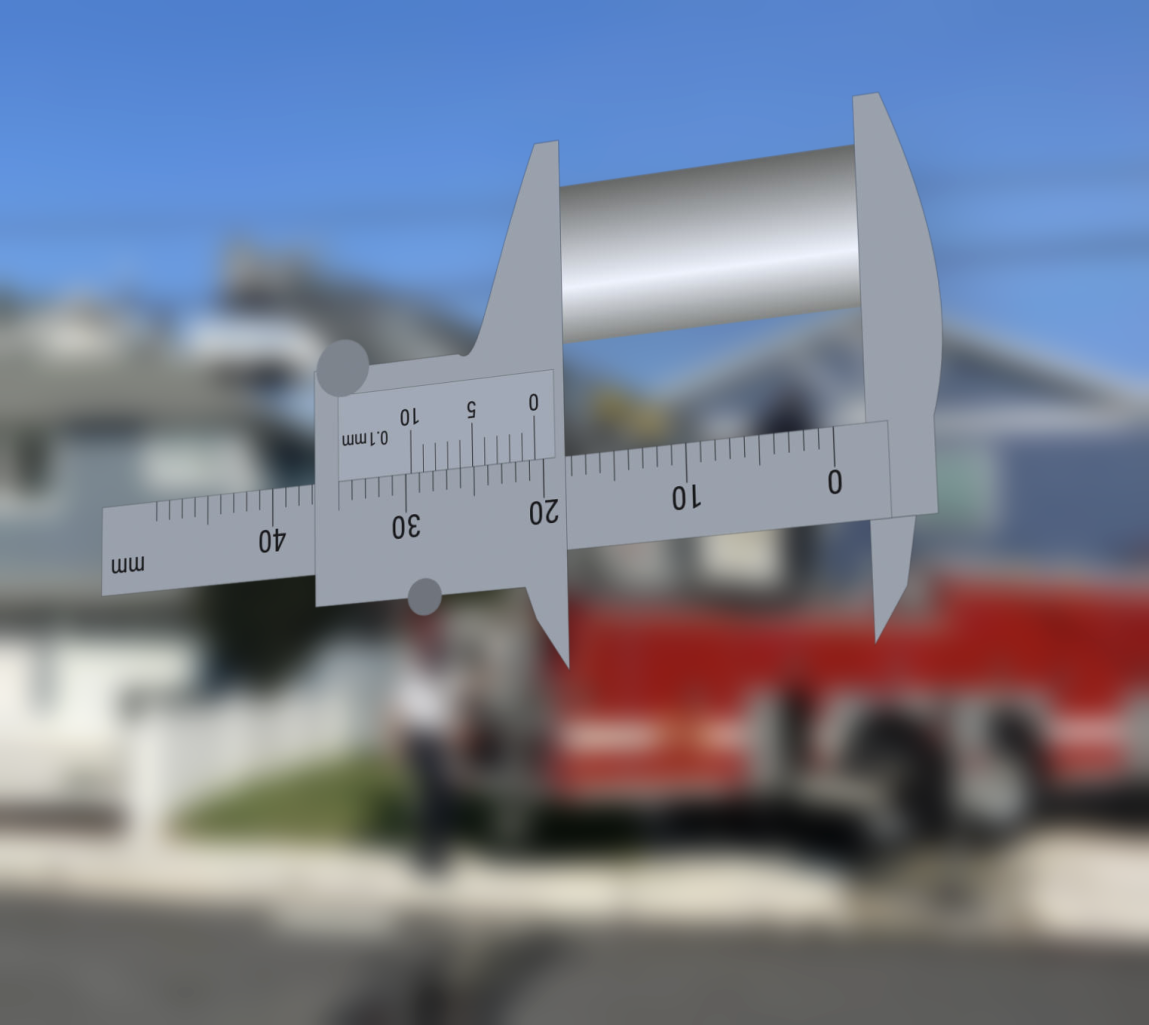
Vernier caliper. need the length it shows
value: 20.6 mm
